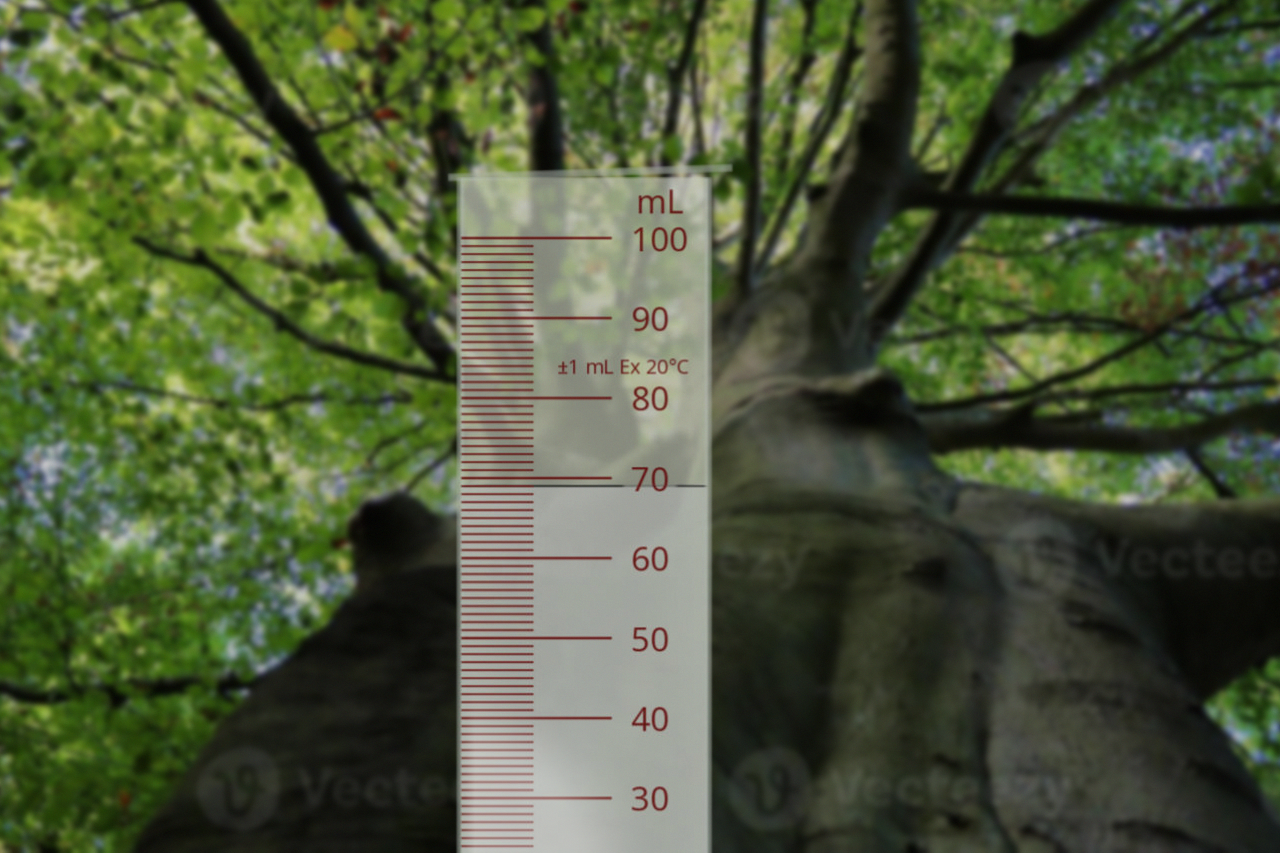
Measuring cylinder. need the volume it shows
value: 69 mL
